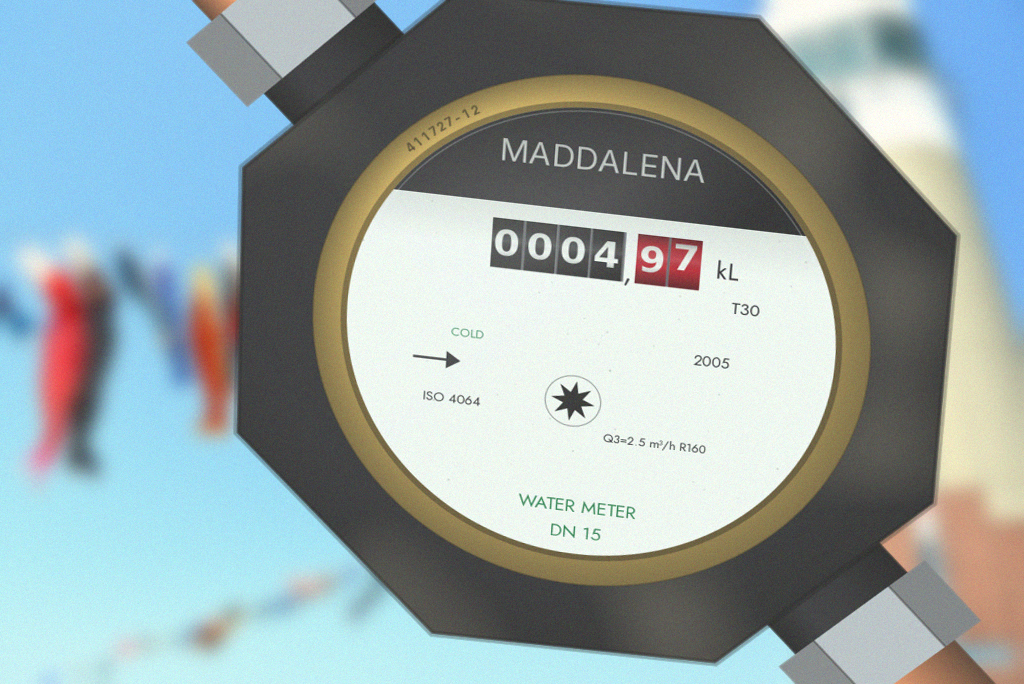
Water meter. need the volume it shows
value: 4.97 kL
